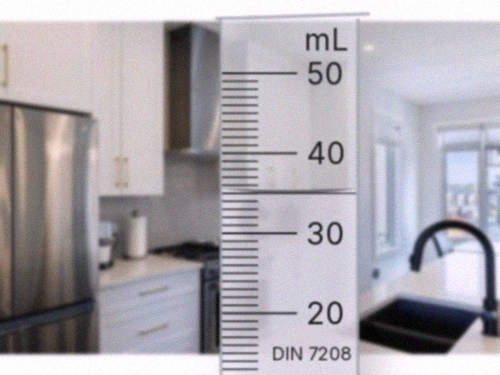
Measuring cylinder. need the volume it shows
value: 35 mL
